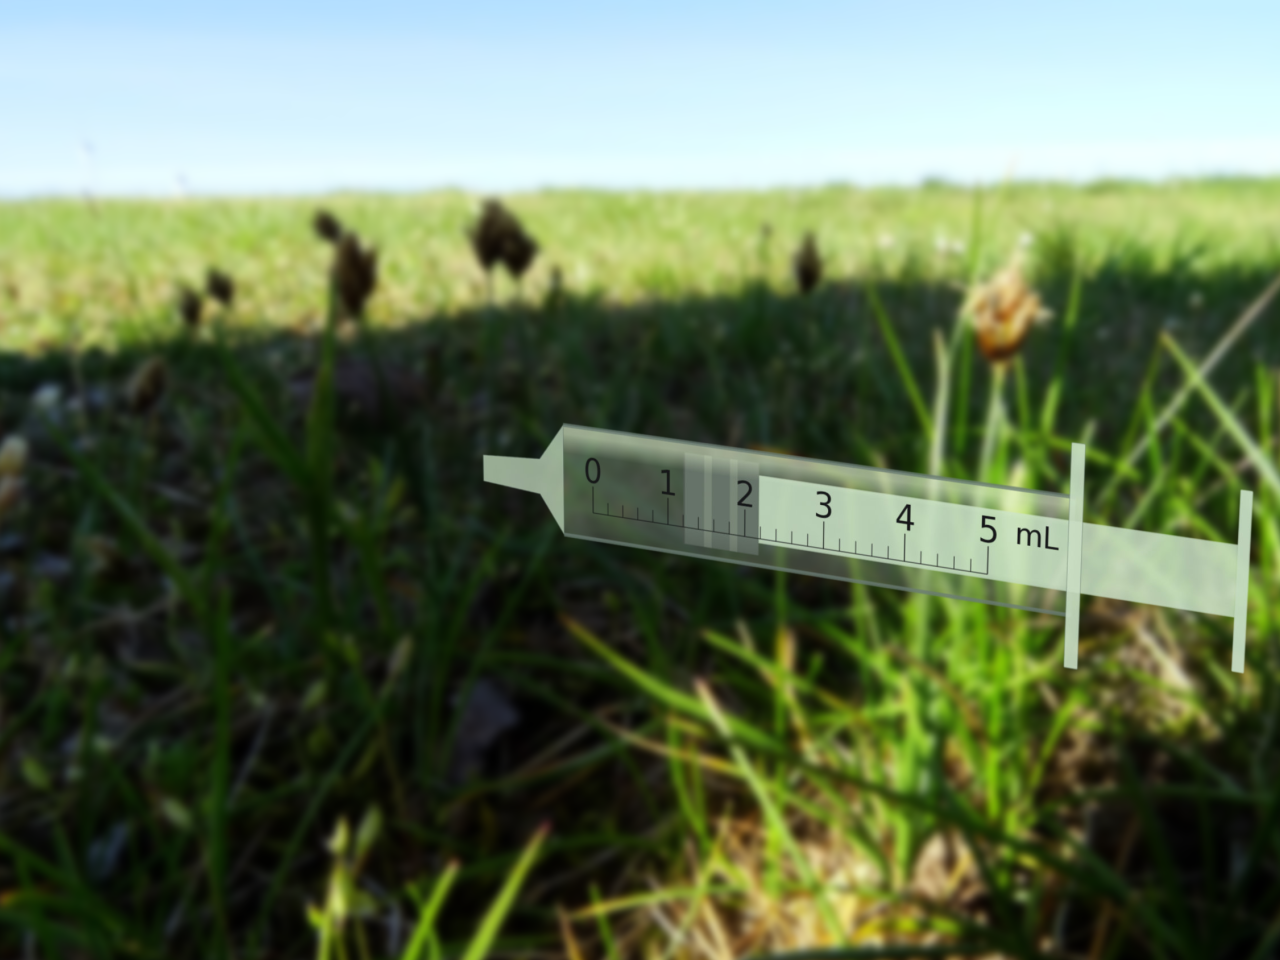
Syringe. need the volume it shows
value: 1.2 mL
